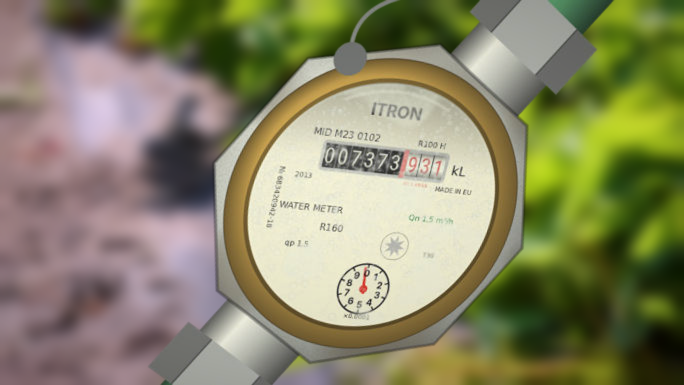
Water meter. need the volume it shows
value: 7373.9309 kL
